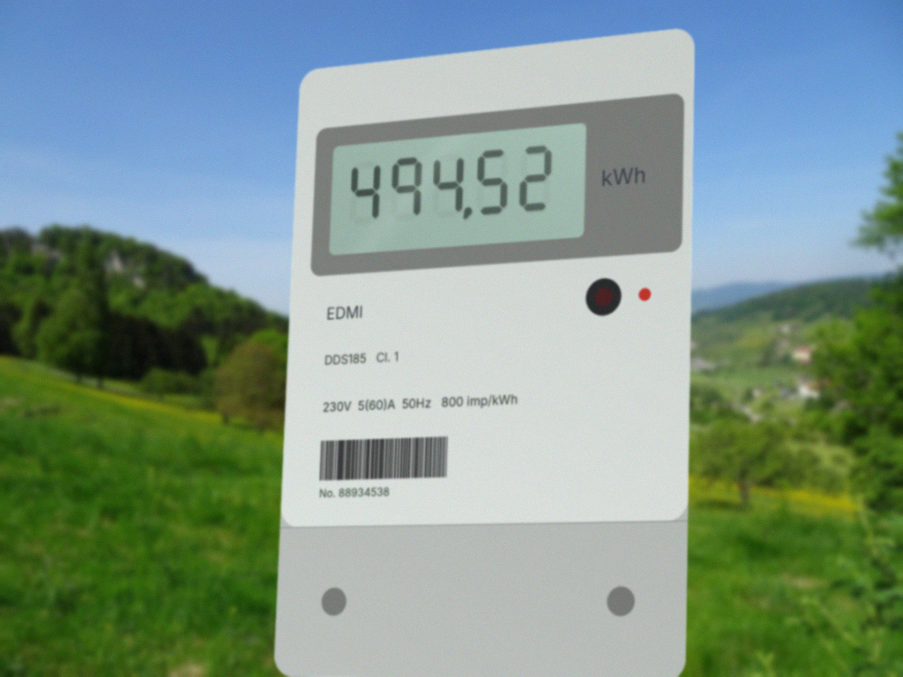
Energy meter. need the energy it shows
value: 494.52 kWh
